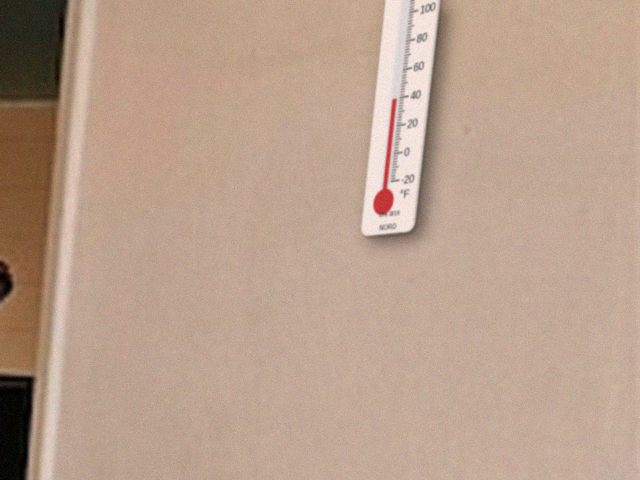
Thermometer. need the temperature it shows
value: 40 °F
